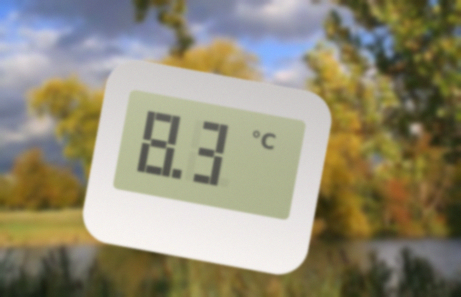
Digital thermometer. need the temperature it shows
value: 8.3 °C
